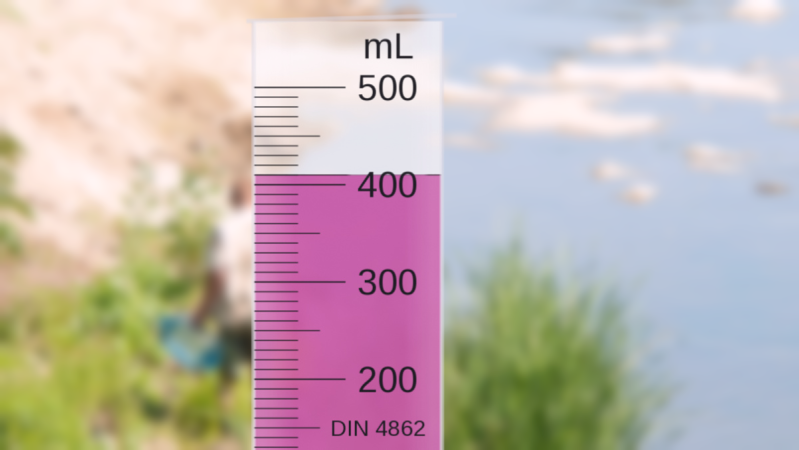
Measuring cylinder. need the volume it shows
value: 410 mL
